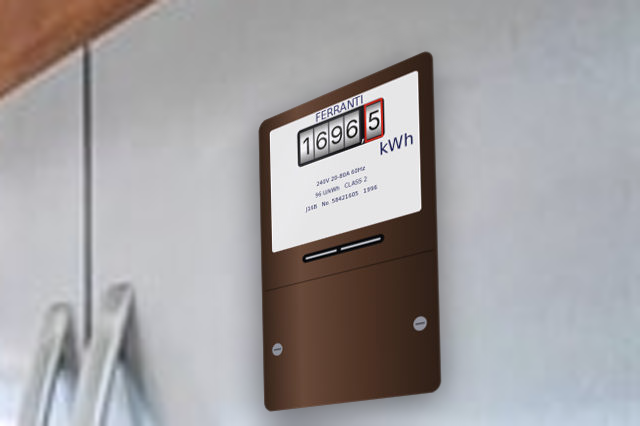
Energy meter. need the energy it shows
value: 1696.5 kWh
